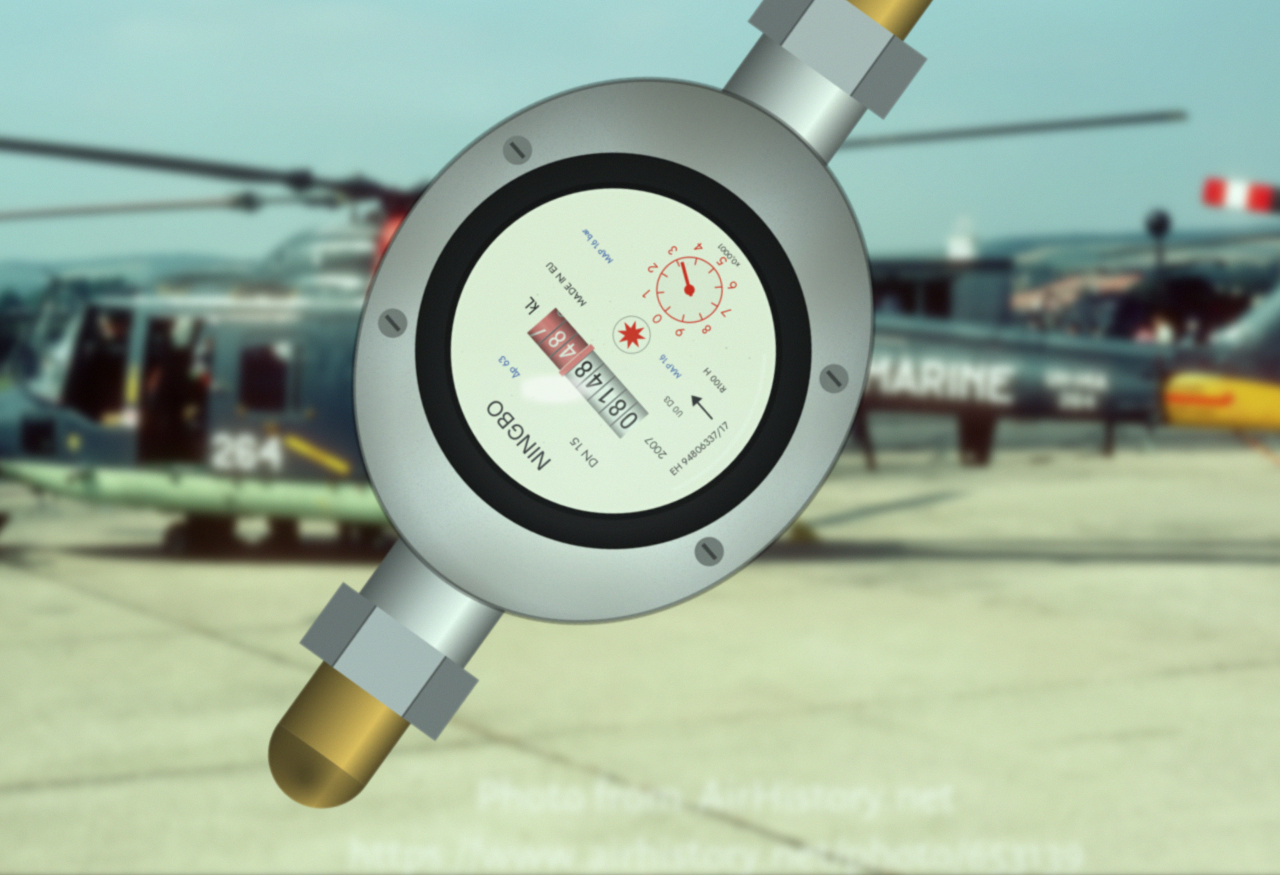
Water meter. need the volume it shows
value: 8148.4873 kL
